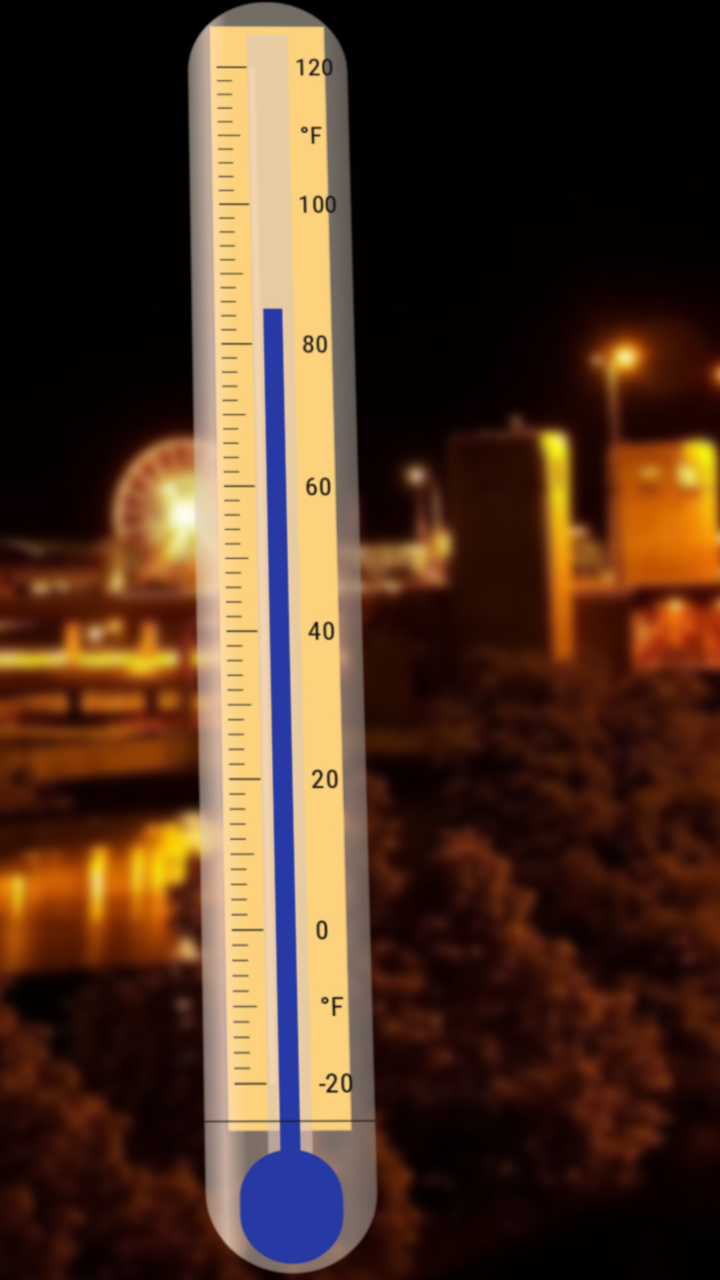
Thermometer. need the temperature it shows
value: 85 °F
